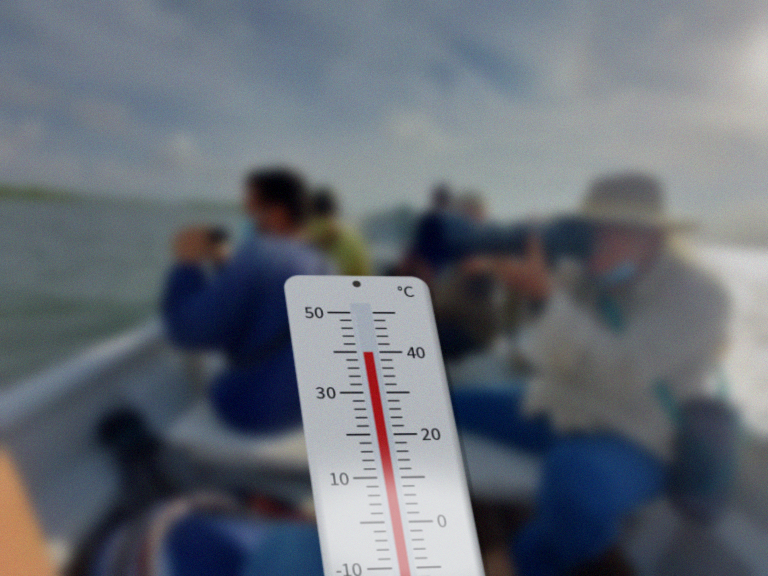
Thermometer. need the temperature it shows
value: 40 °C
